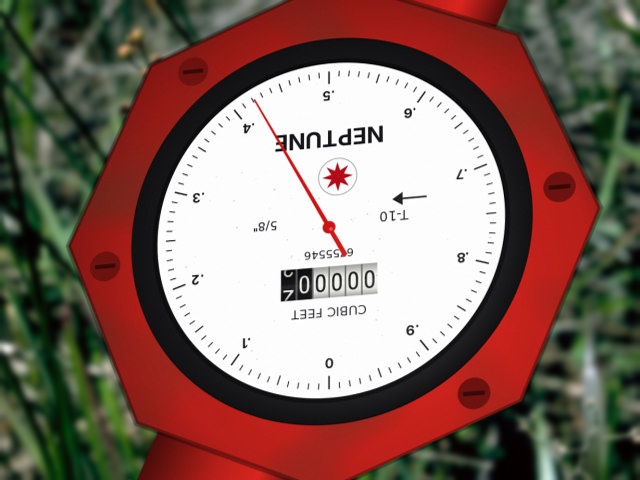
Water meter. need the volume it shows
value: 2.42 ft³
